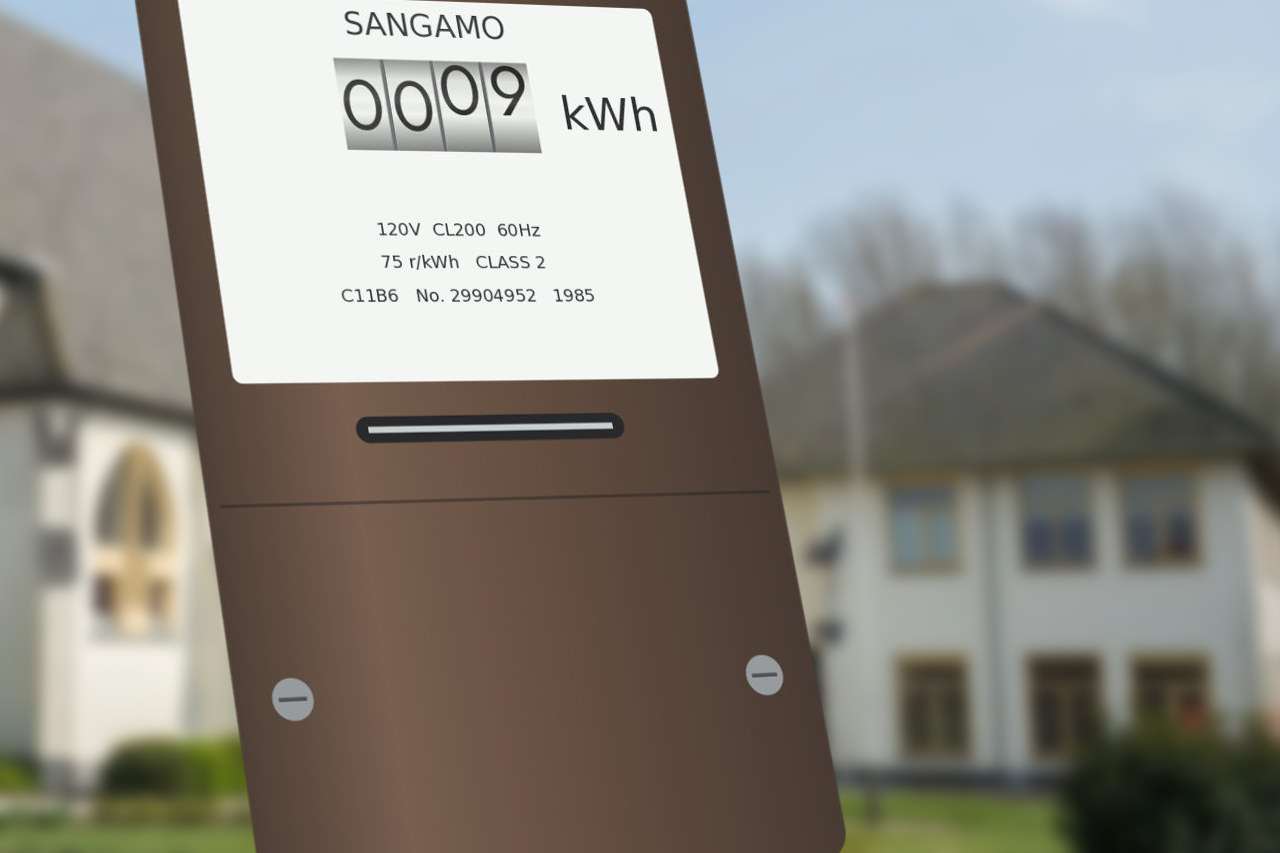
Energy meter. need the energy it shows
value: 9 kWh
